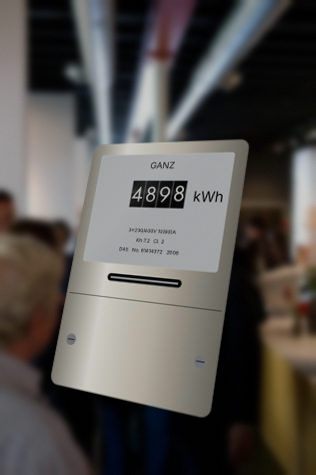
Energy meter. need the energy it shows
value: 4898 kWh
